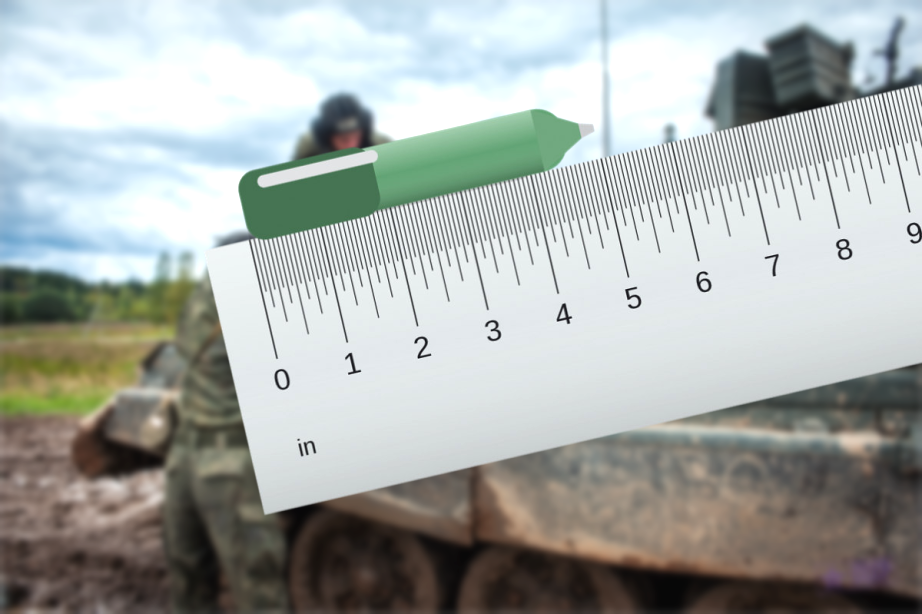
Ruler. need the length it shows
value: 5 in
